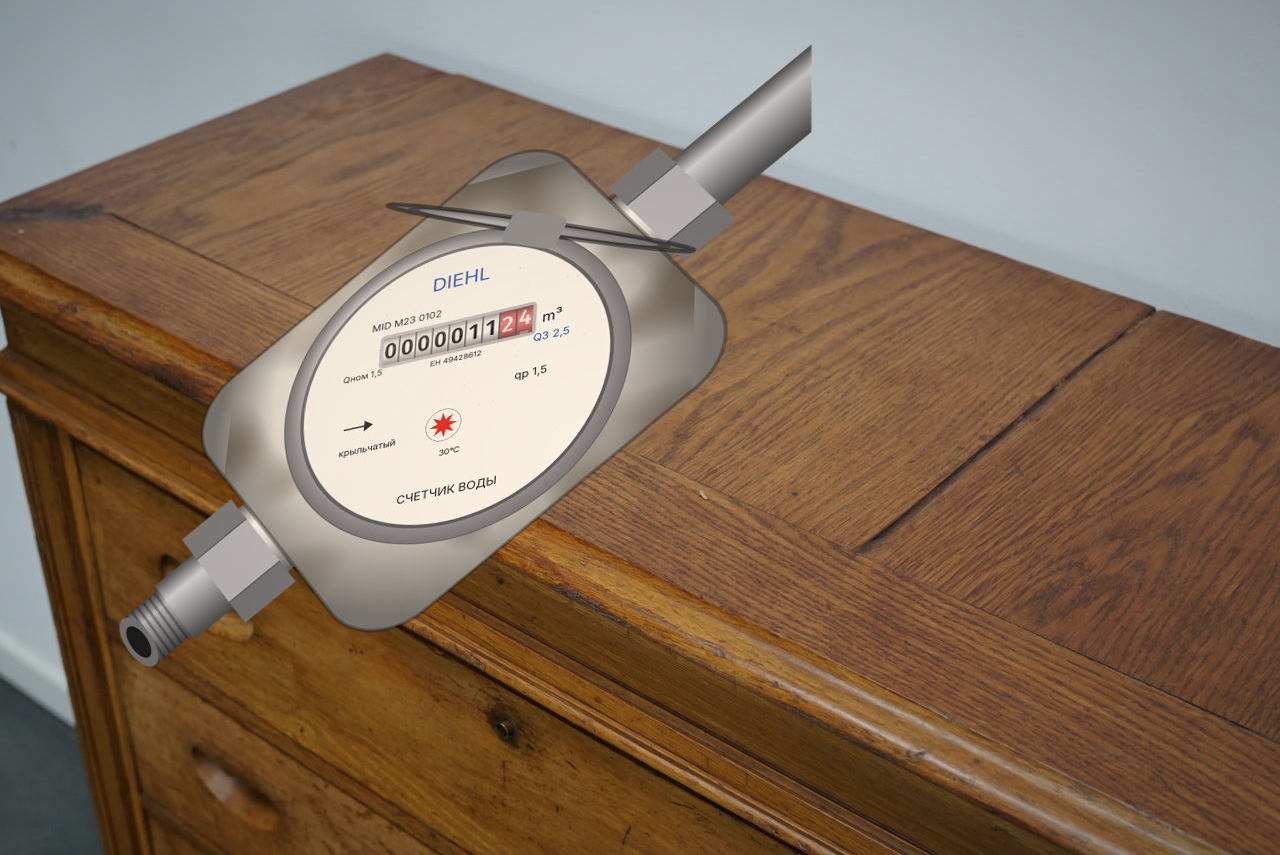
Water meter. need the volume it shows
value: 11.24 m³
